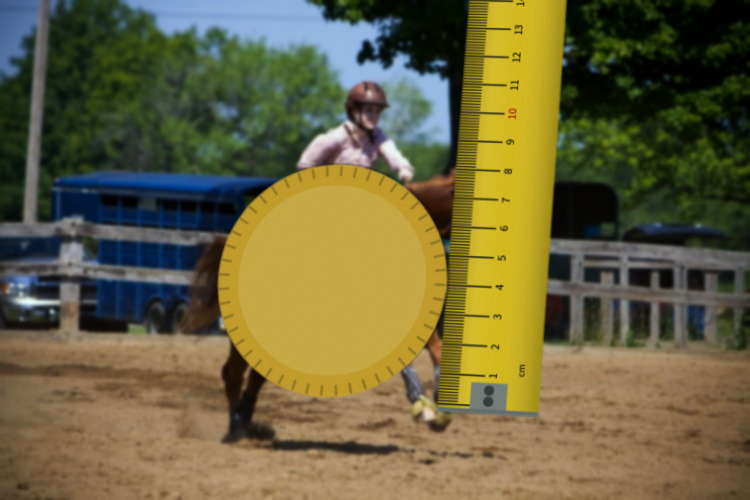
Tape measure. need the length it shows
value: 8 cm
